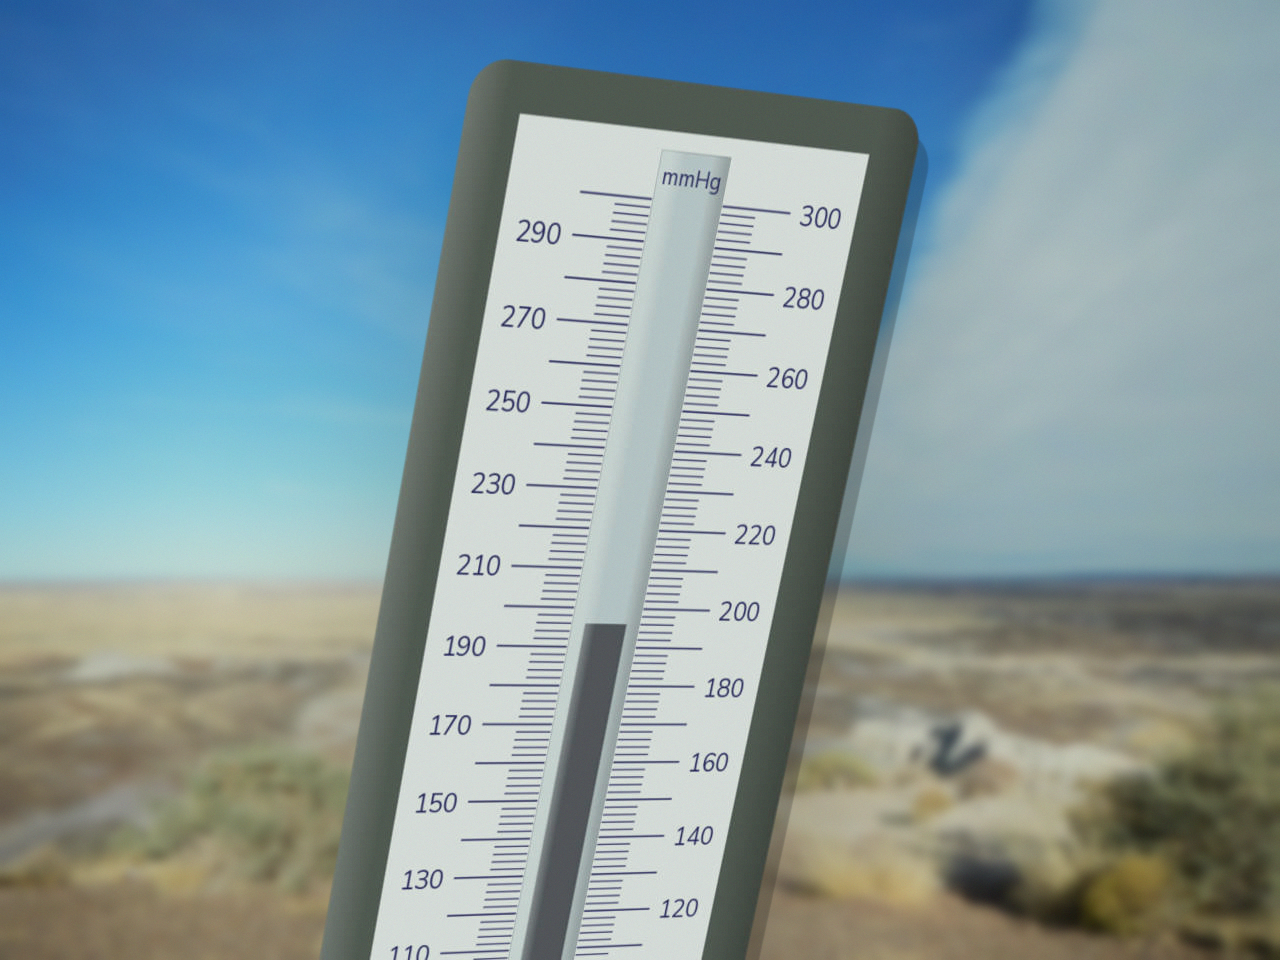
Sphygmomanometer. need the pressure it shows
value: 196 mmHg
